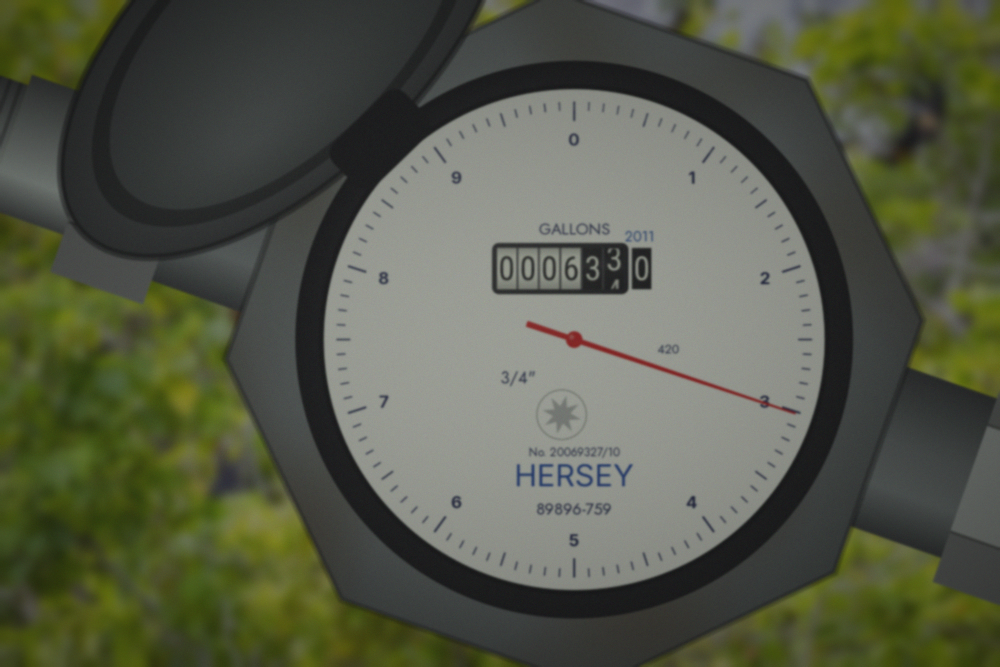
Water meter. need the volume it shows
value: 6333.0 gal
